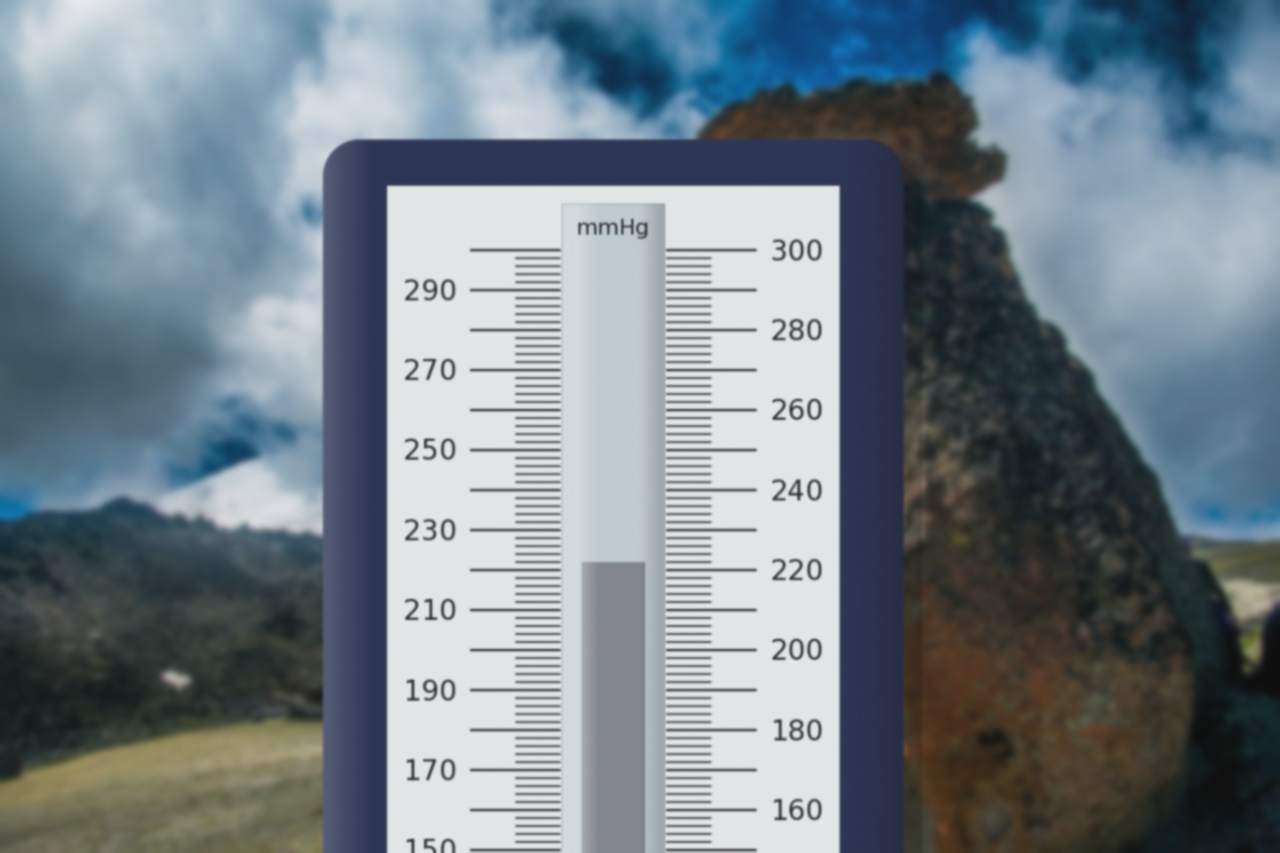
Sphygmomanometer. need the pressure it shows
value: 222 mmHg
